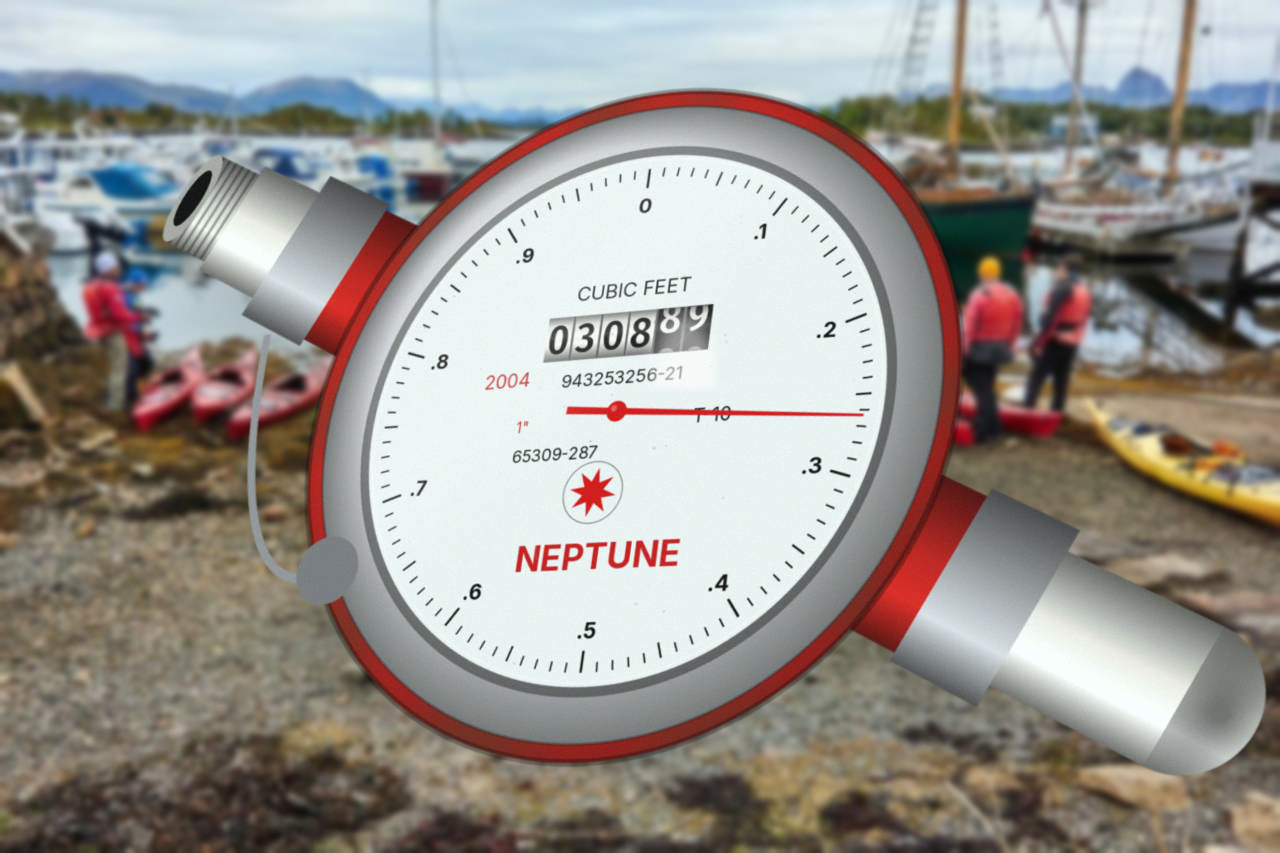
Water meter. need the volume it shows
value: 30889.26 ft³
